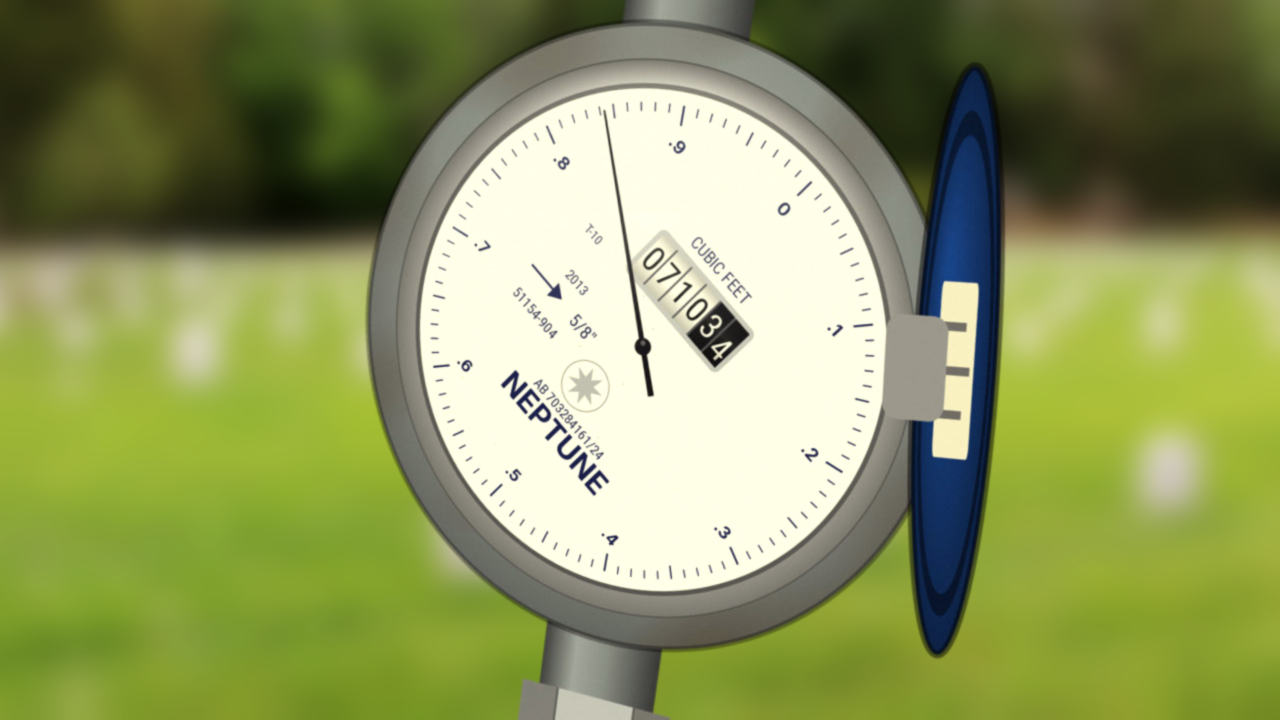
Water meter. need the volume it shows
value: 71033.84 ft³
